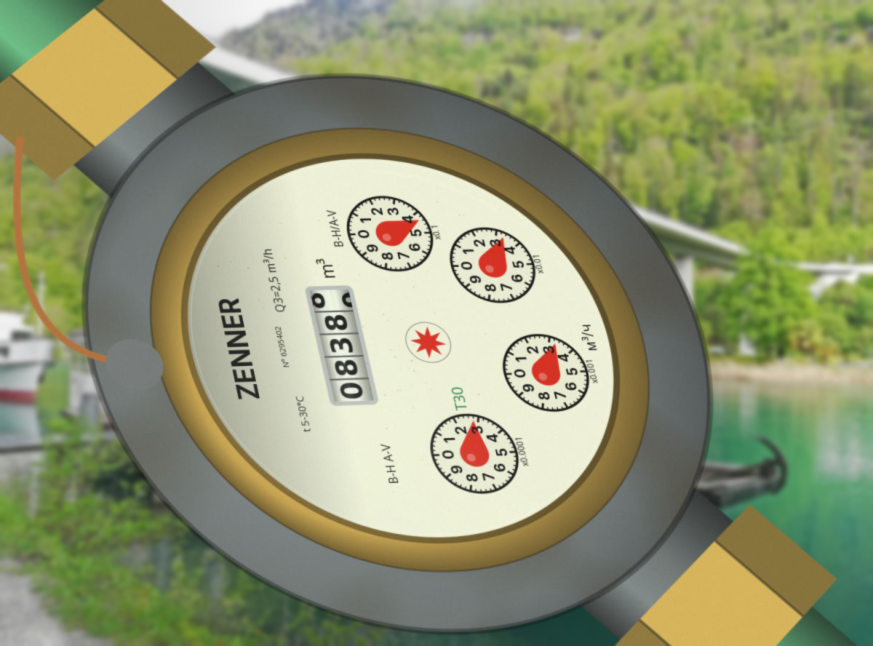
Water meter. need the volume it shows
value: 8388.4332 m³
